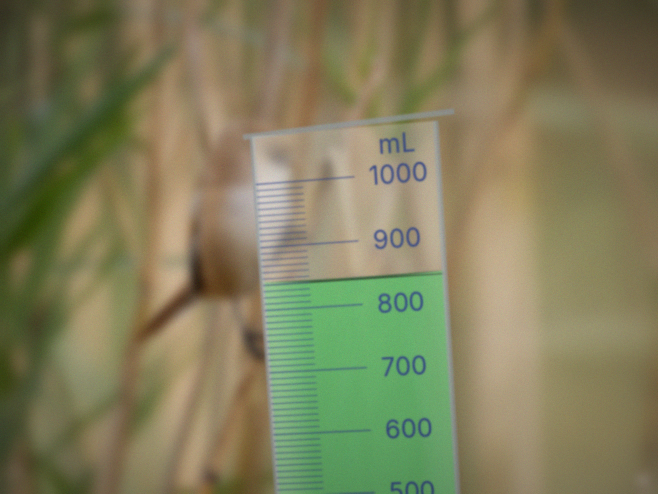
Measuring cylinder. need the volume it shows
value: 840 mL
